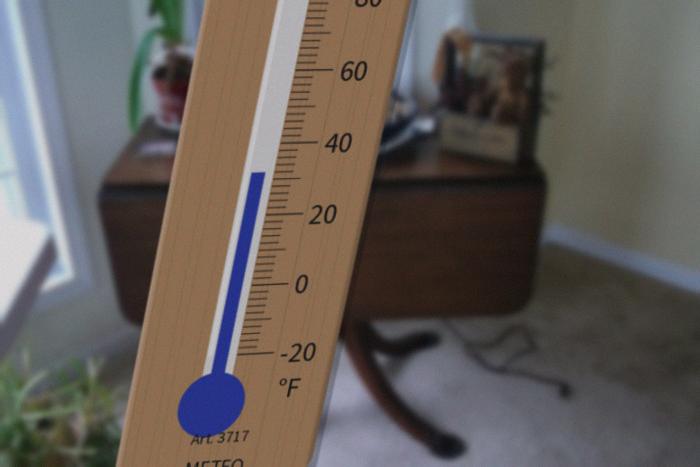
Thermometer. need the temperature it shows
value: 32 °F
